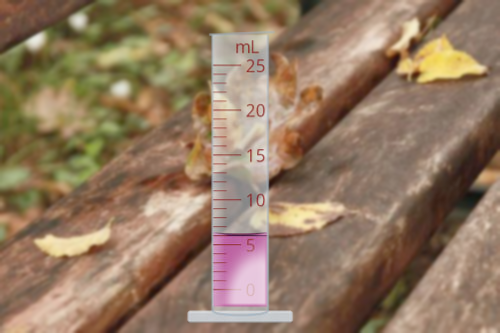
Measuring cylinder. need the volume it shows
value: 6 mL
